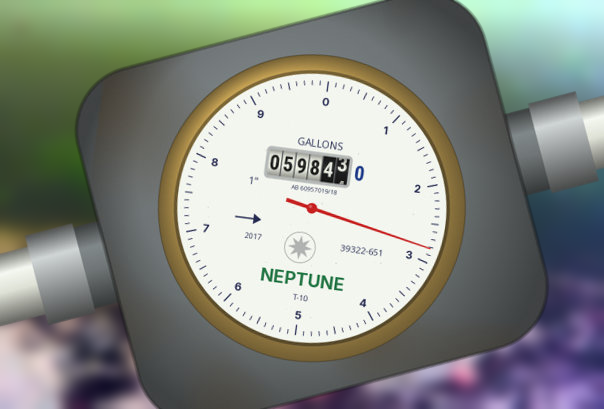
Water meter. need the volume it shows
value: 598432.8 gal
